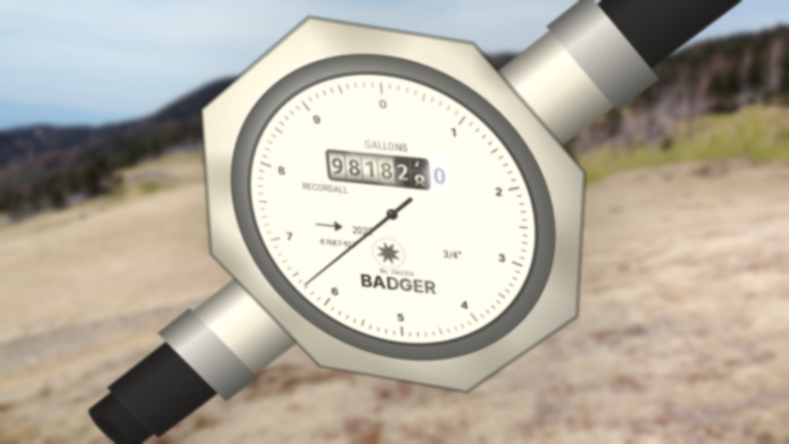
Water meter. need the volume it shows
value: 9818276.3 gal
